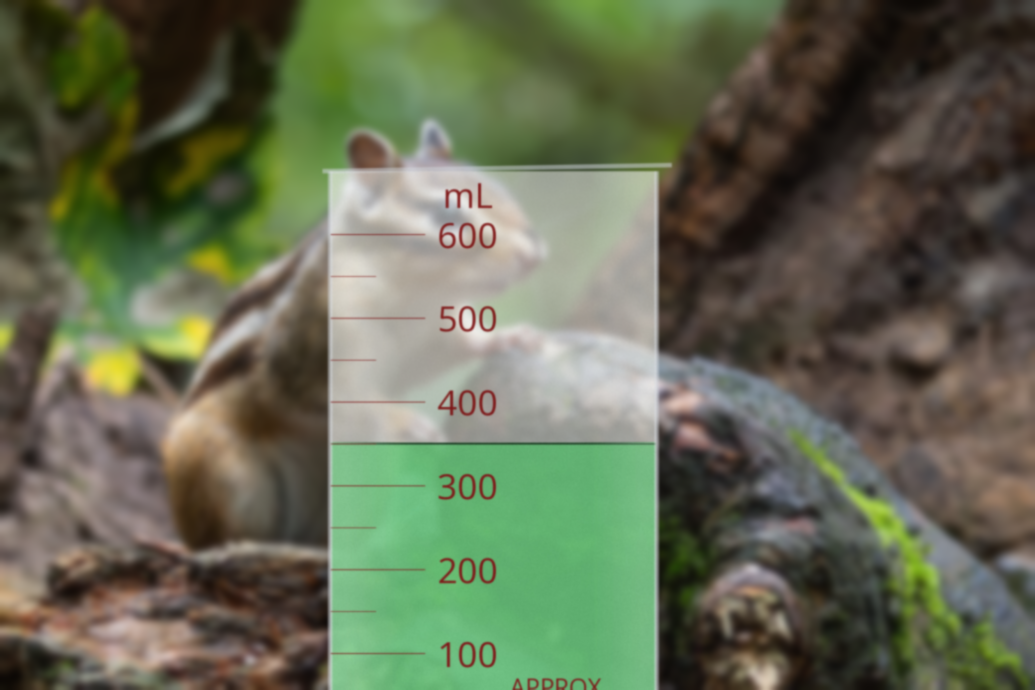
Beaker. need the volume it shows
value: 350 mL
